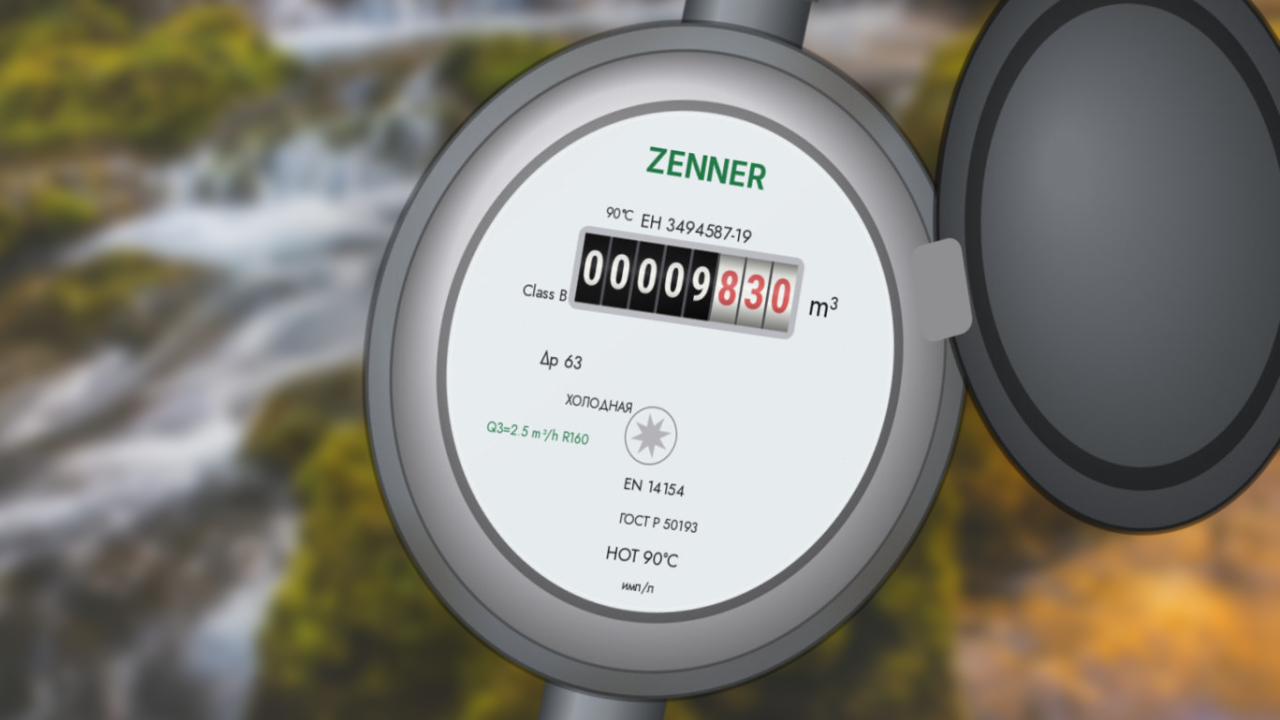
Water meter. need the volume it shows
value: 9.830 m³
